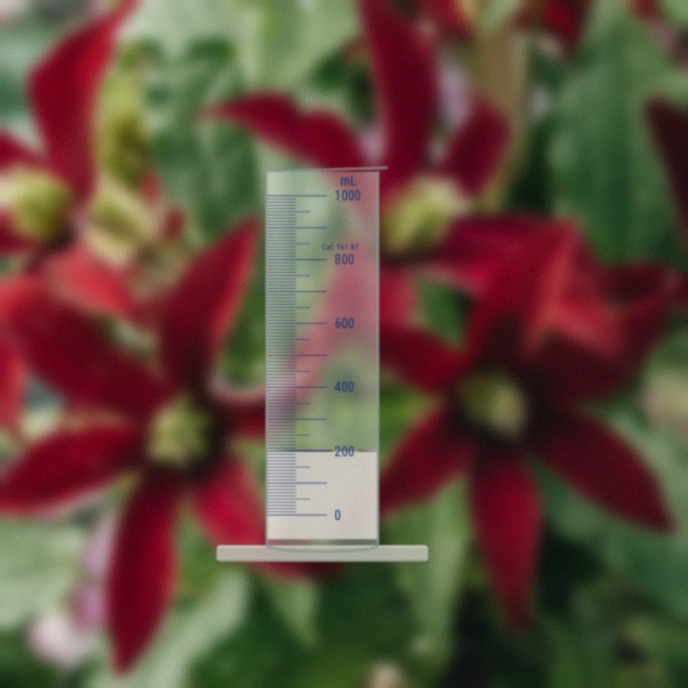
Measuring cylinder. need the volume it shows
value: 200 mL
